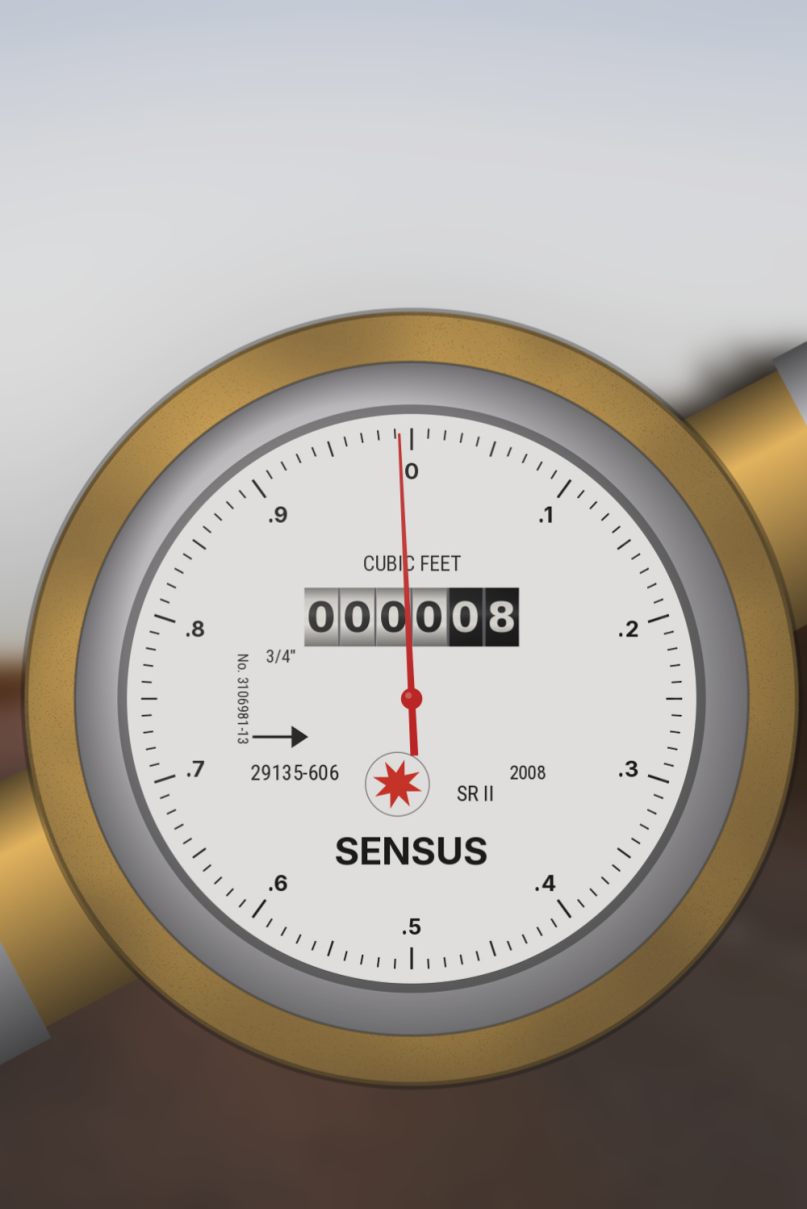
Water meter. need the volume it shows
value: 7.99 ft³
